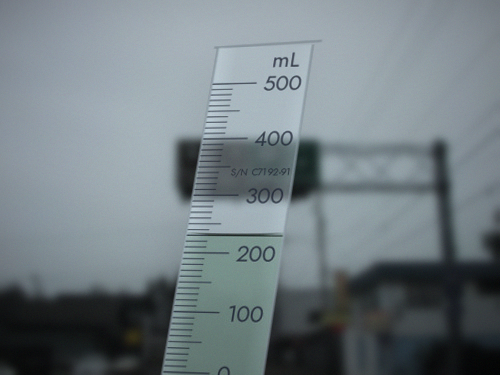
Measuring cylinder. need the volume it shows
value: 230 mL
